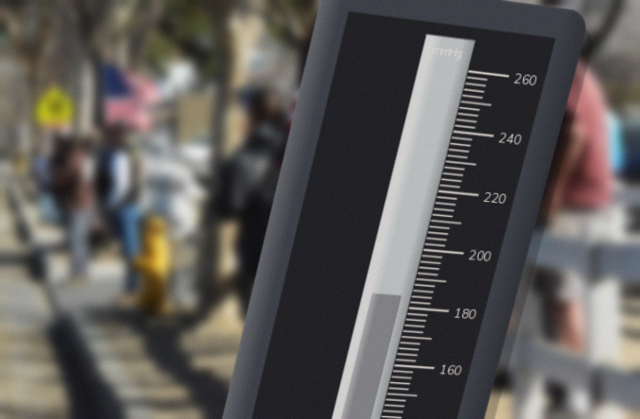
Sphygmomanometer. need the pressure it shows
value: 184 mmHg
